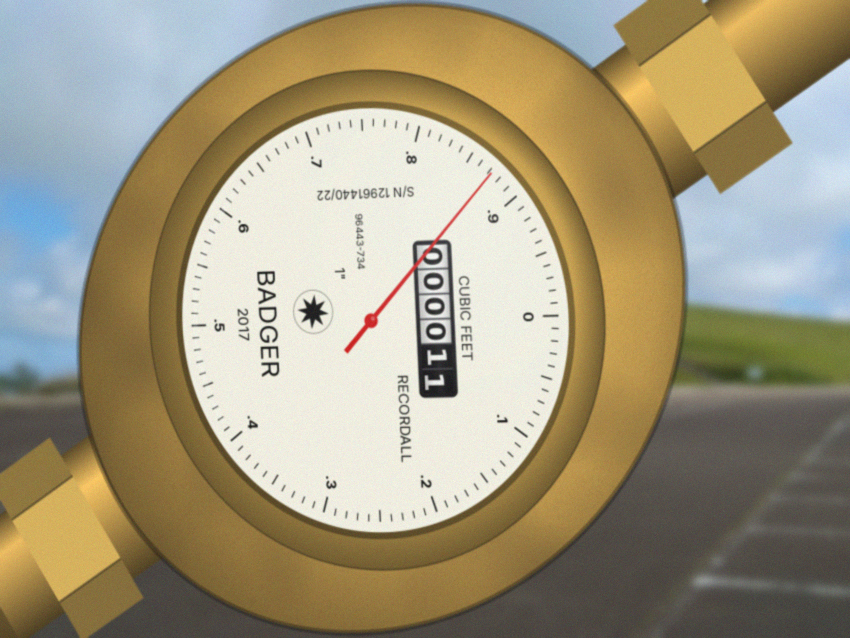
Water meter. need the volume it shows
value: 10.87 ft³
